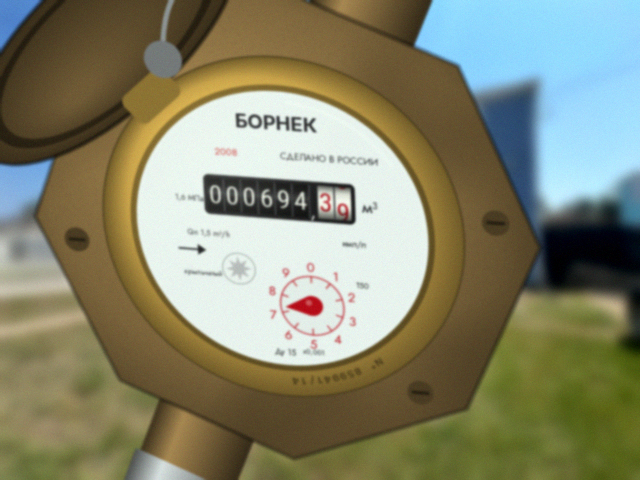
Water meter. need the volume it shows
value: 694.387 m³
